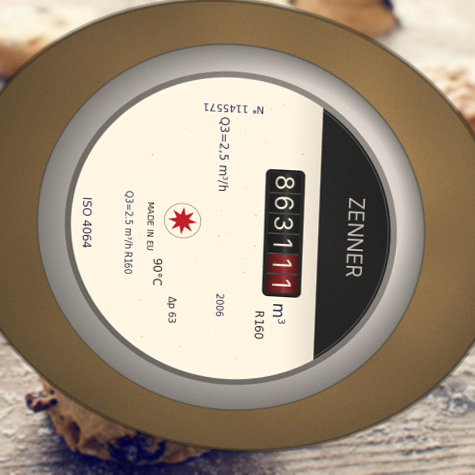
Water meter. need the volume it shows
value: 8631.11 m³
